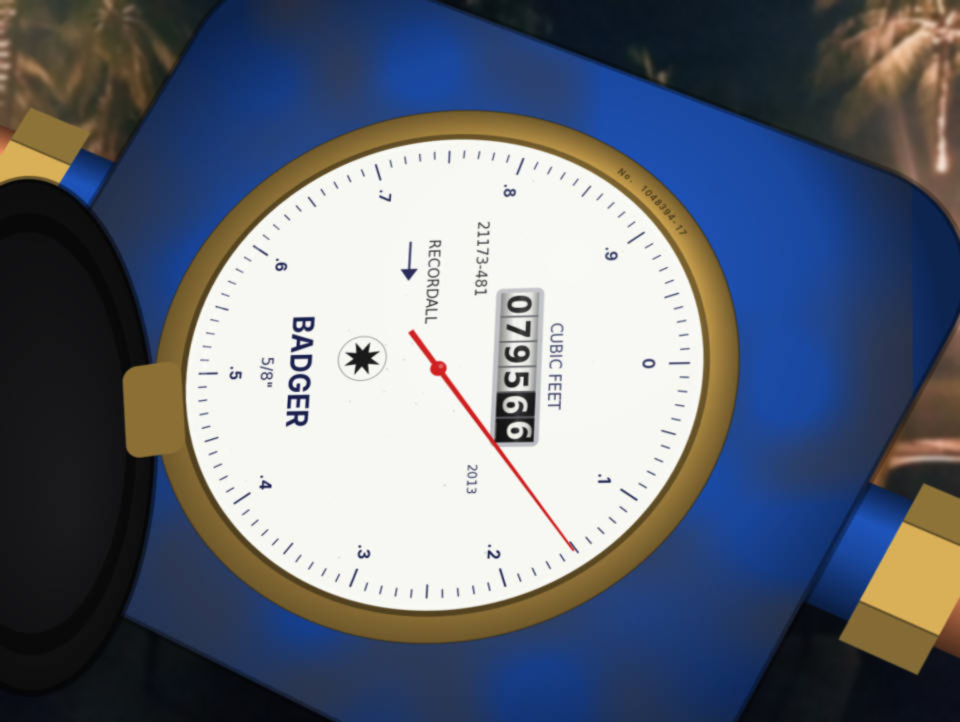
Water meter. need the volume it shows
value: 79566.15 ft³
